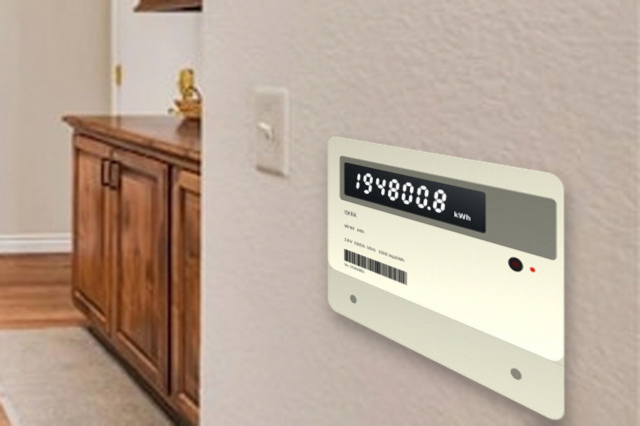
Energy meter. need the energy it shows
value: 194800.8 kWh
